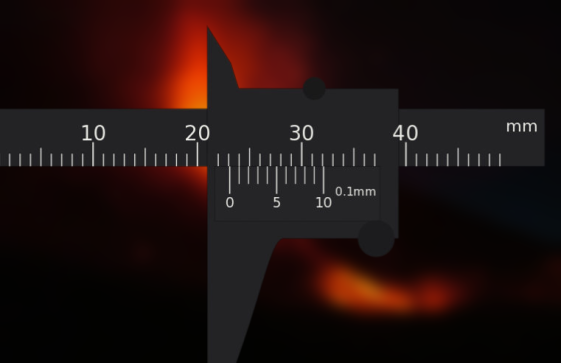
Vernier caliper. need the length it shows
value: 23.1 mm
